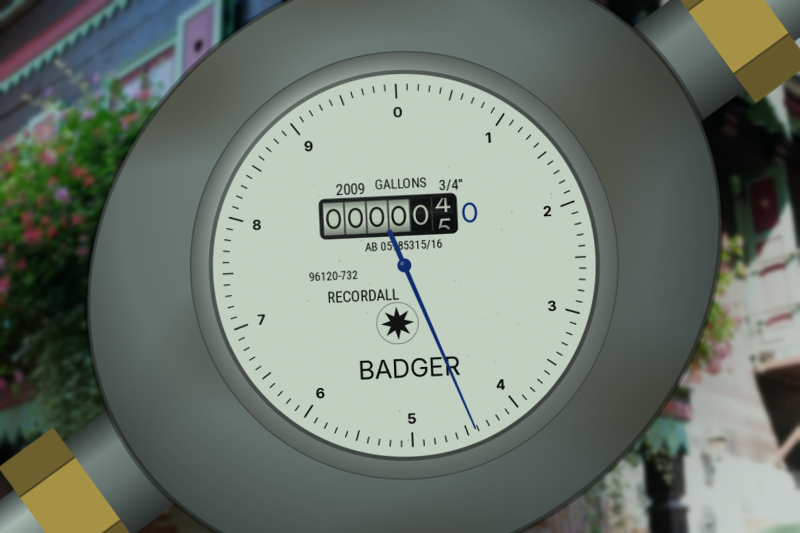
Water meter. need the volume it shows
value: 44.4 gal
